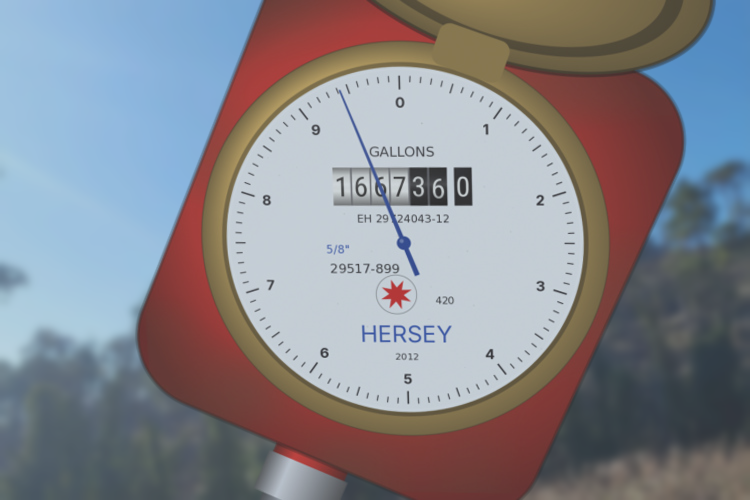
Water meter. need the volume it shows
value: 1667359.4 gal
